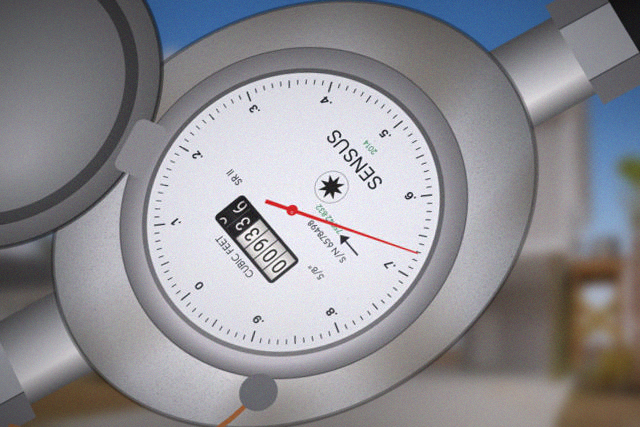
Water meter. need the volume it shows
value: 9335.67 ft³
